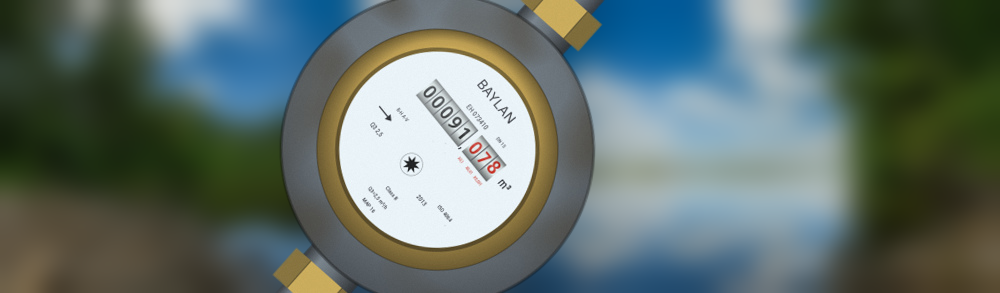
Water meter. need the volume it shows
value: 91.078 m³
